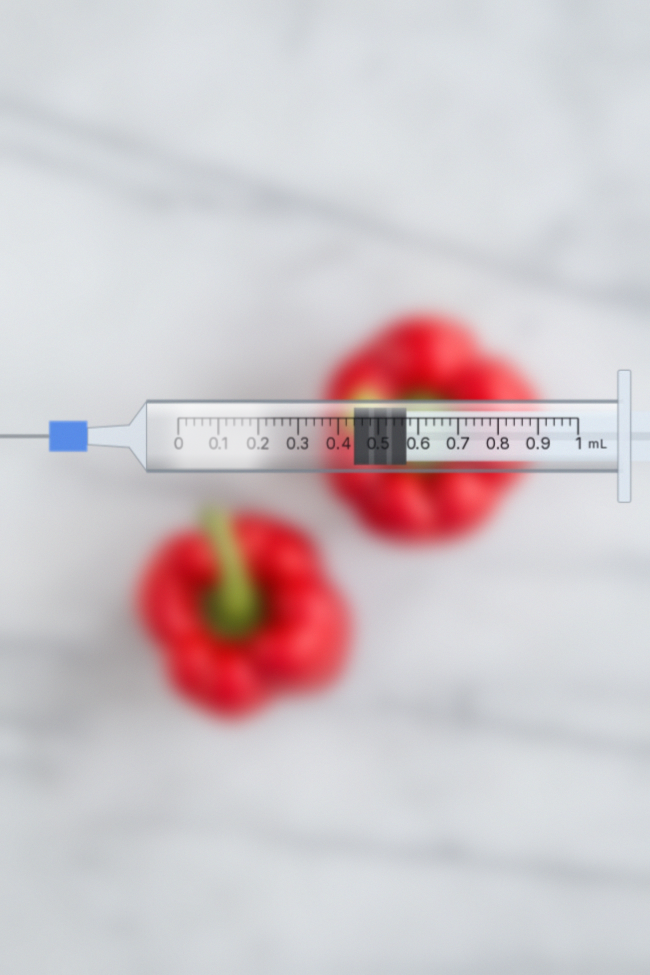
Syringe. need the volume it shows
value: 0.44 mL
